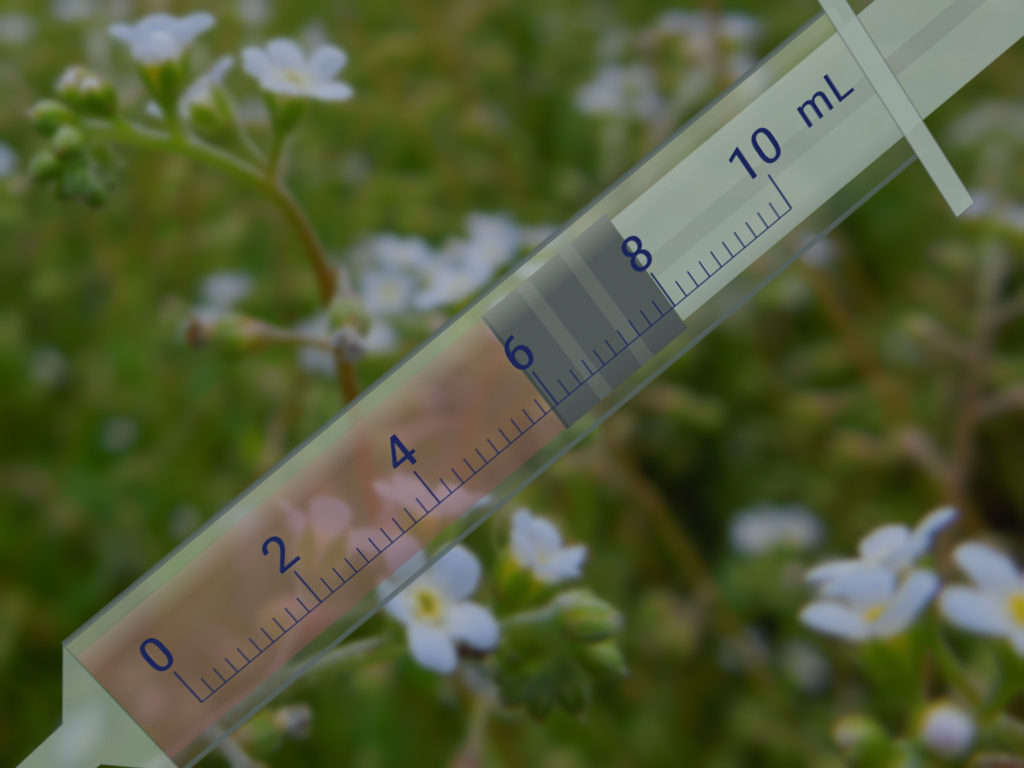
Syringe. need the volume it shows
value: 5.9 mL
